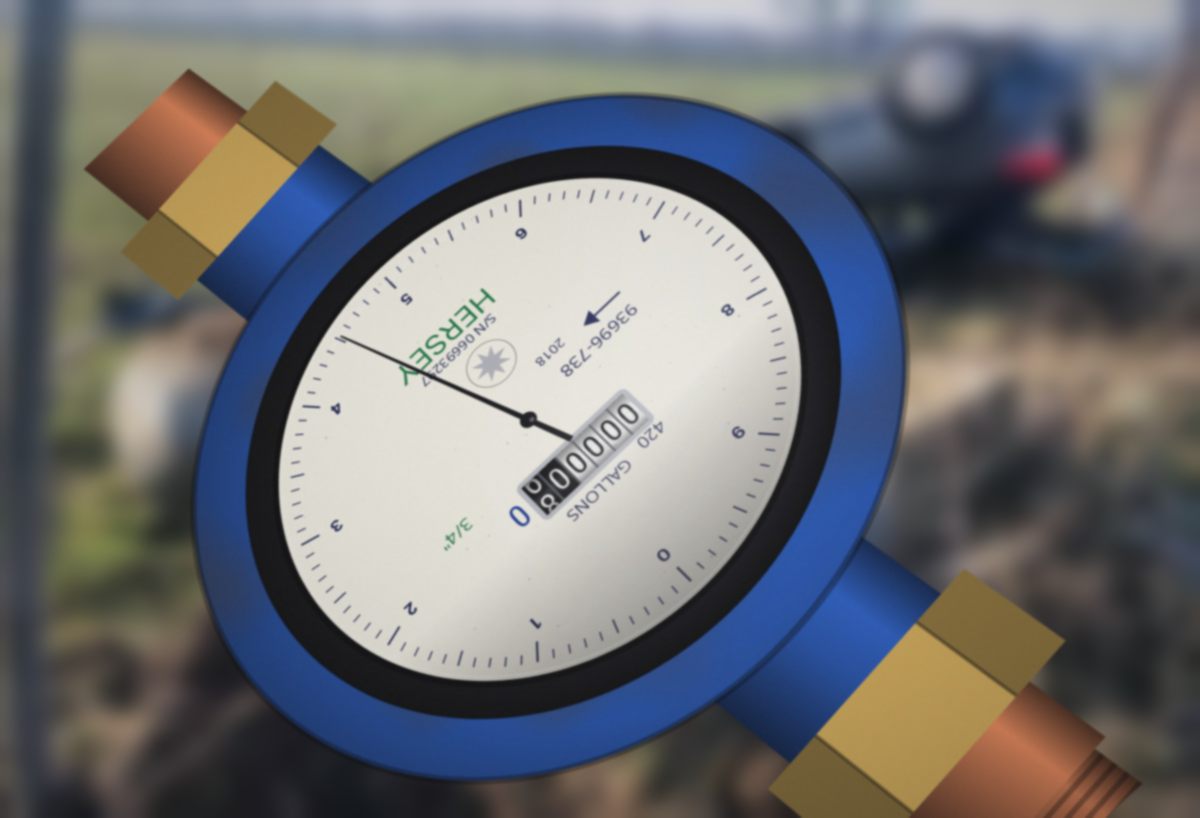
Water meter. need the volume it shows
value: 84.5 gal
